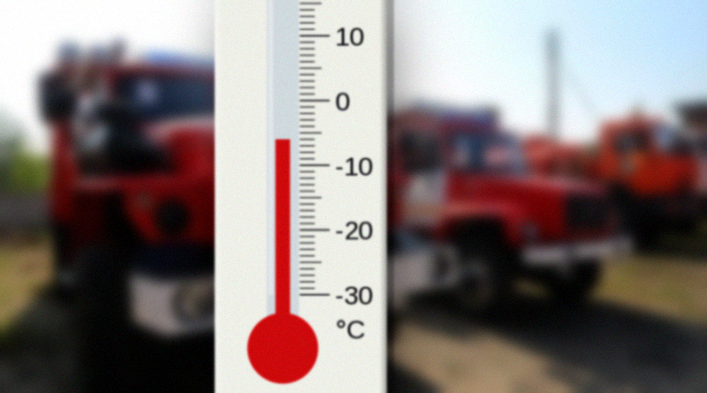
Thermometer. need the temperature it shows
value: -6 °C
